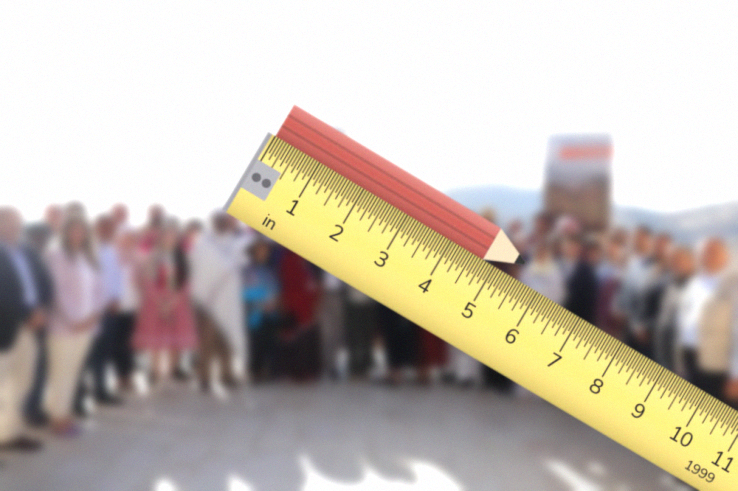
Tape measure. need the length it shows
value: 5.5 in
